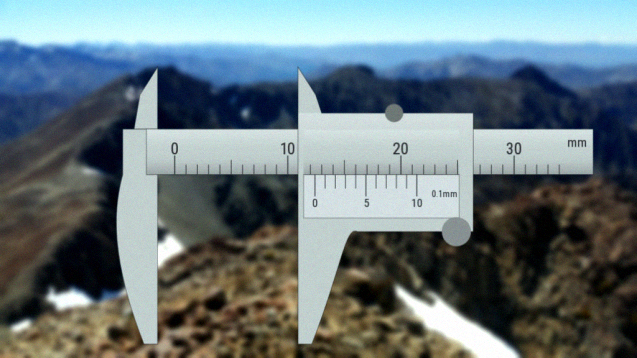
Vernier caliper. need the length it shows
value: 12.4 mm
